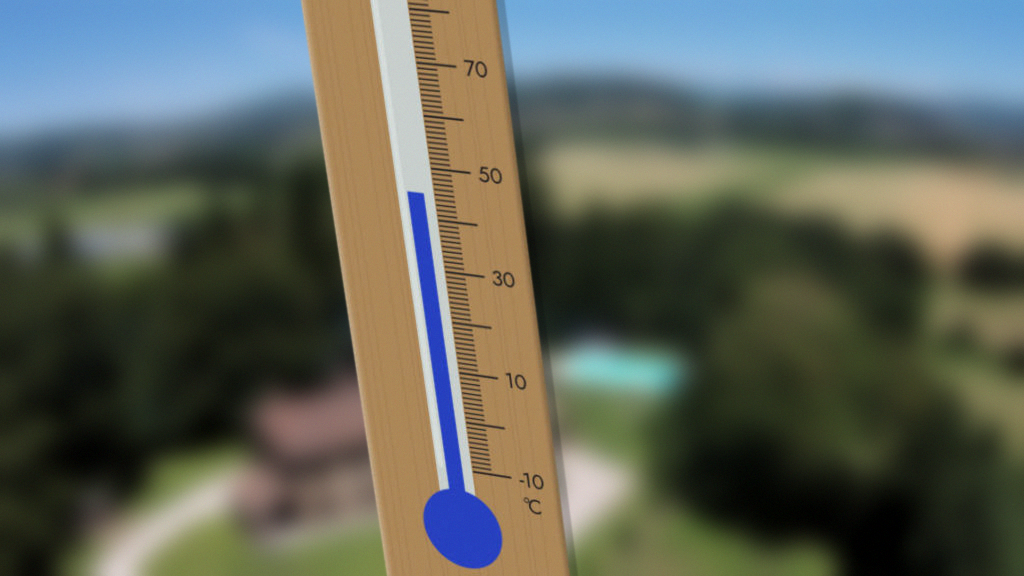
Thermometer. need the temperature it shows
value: 45 °C
